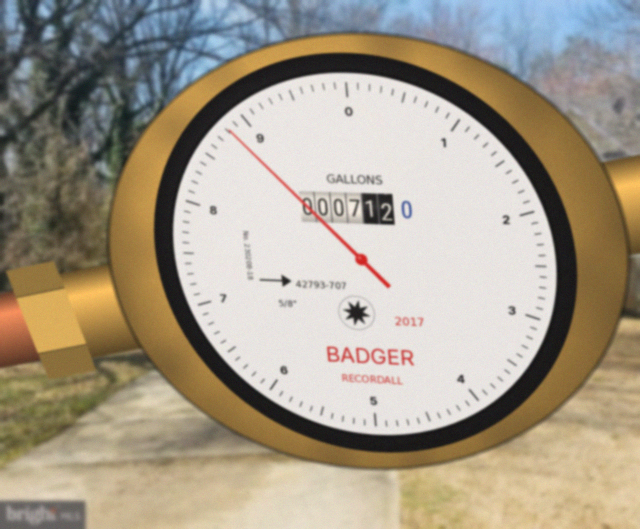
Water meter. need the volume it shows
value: 7118.8 gal
